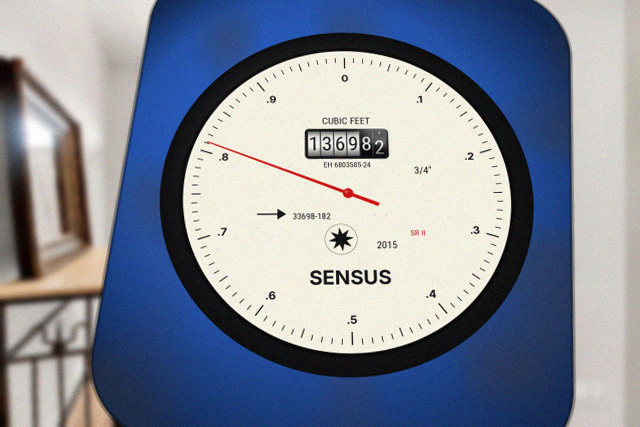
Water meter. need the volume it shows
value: 136981.81 ft³
